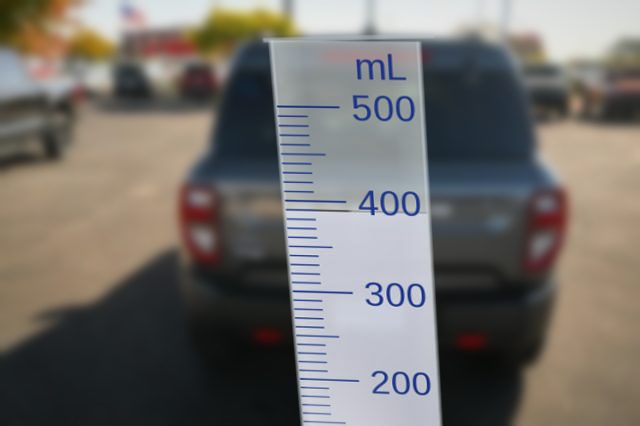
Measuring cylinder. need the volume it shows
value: 390 mL
